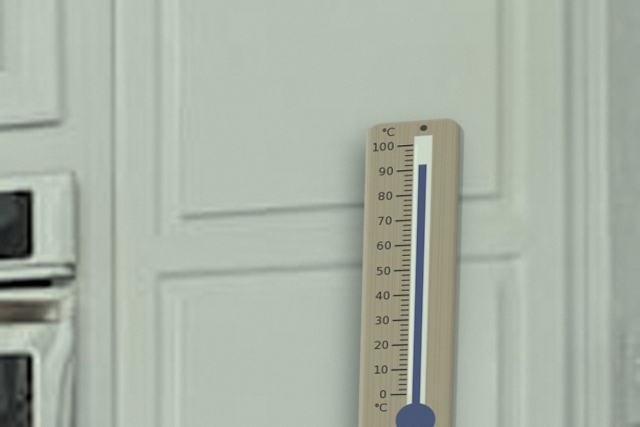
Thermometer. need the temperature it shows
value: 92 °C
